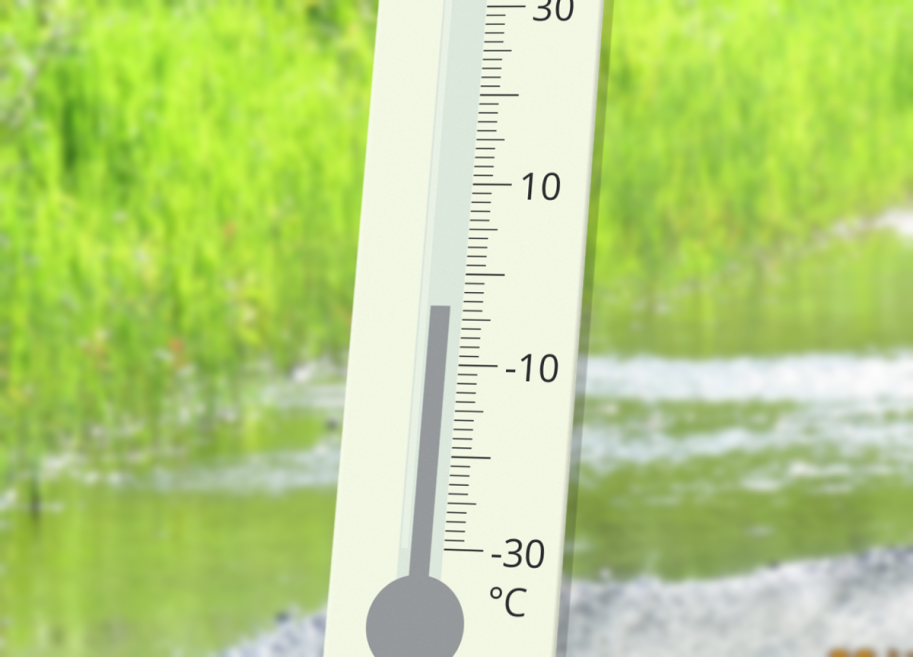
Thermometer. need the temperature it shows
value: -3.5 °C
